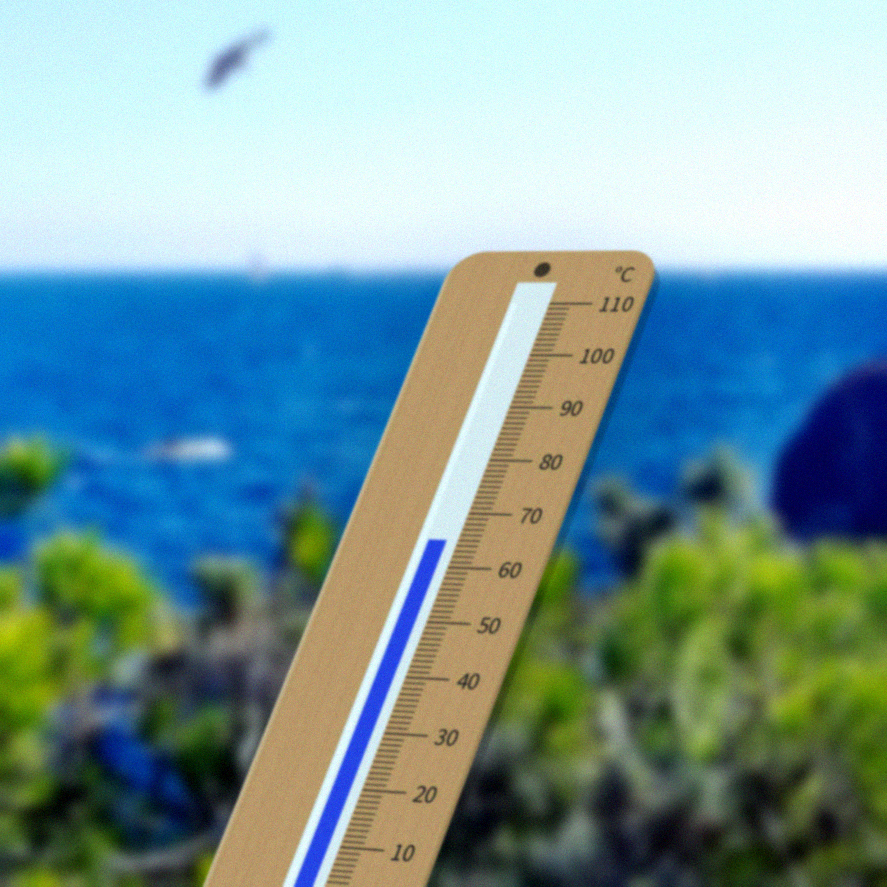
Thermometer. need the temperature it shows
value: 65 °C
